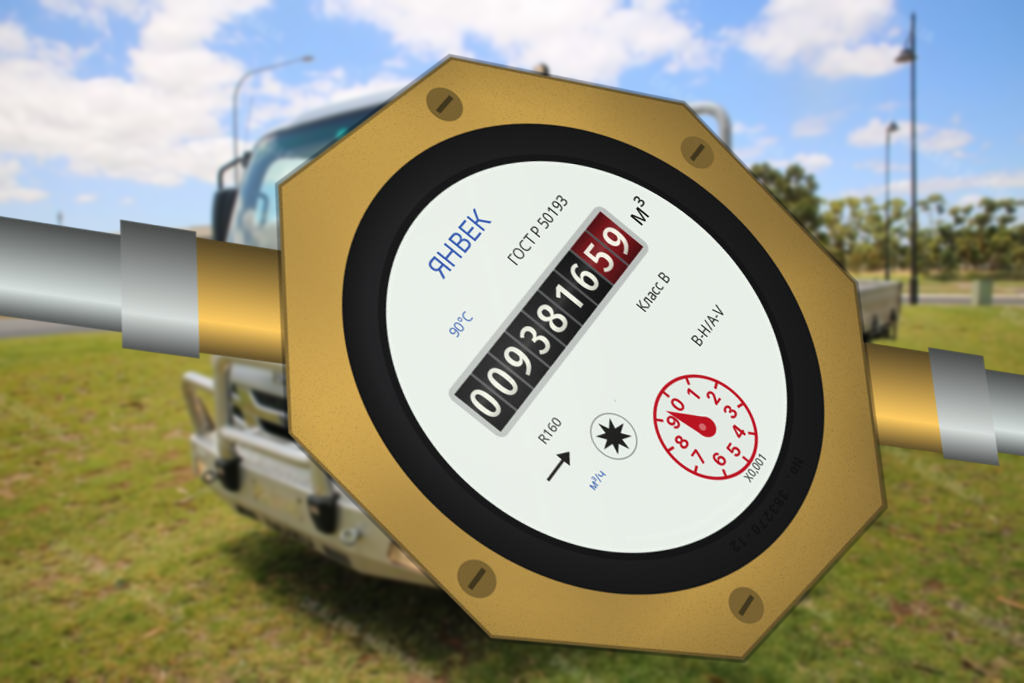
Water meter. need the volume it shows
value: 93816.589 m³
